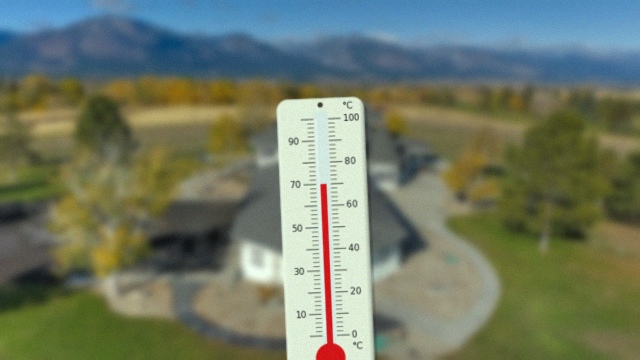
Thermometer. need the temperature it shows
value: 70 °C
